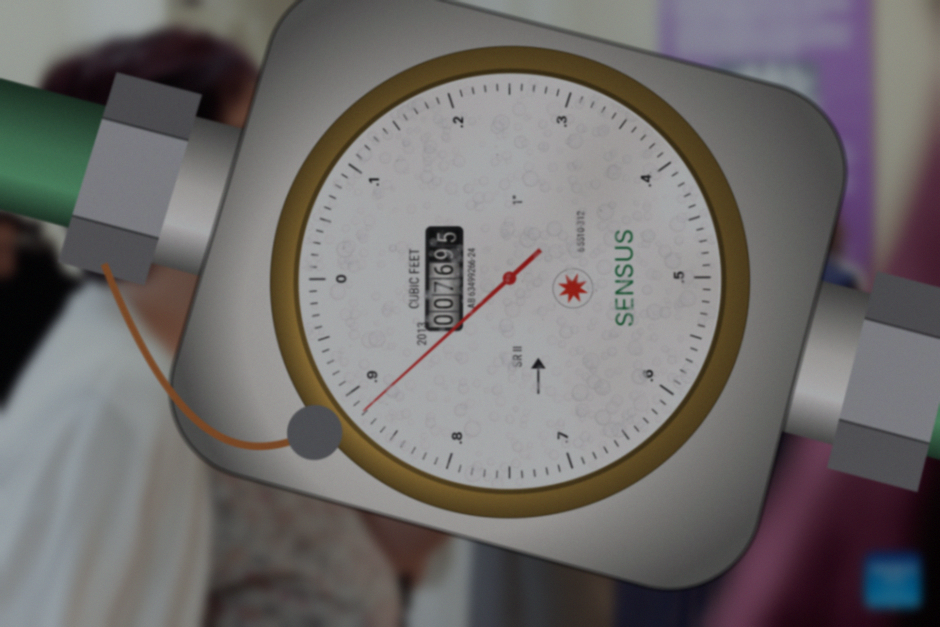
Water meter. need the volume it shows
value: 7694.88 ft³
